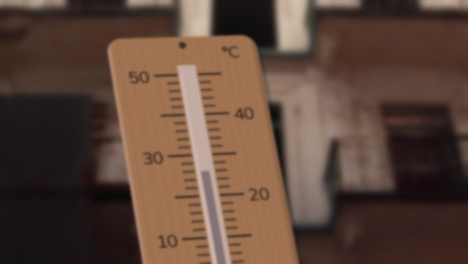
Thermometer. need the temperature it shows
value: 26 °C
